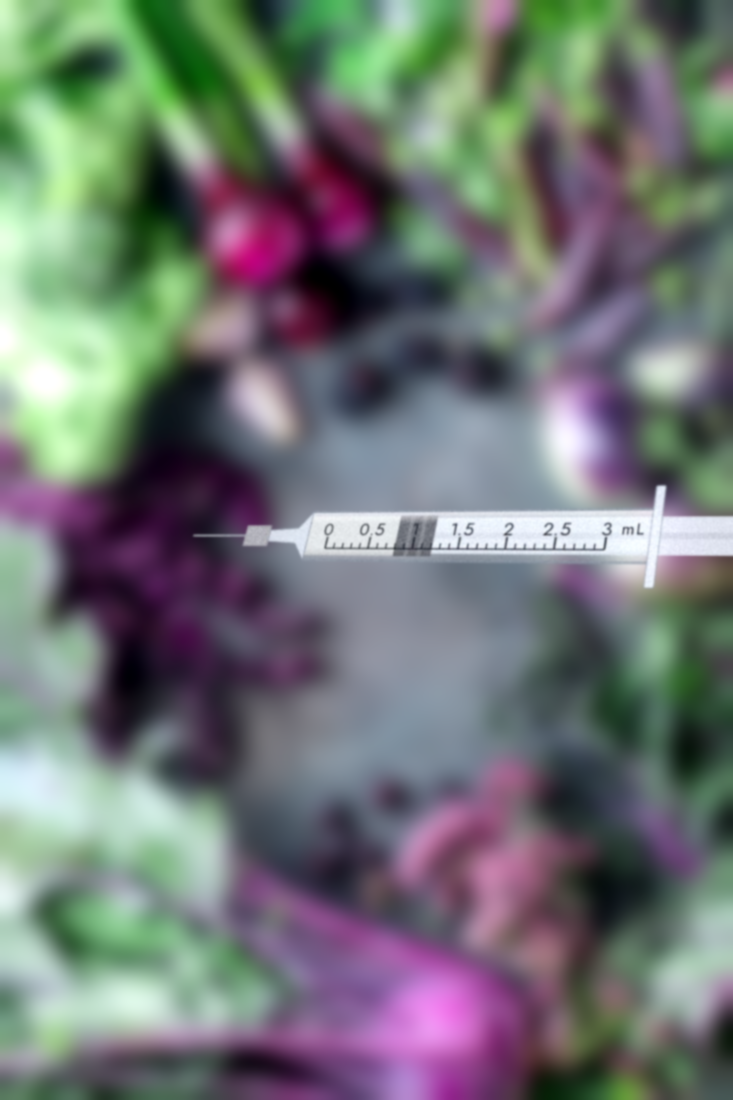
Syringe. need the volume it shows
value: 0.8 mL
